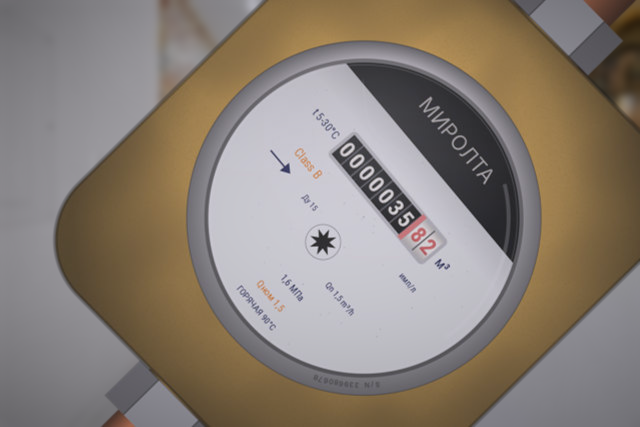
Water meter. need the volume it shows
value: 35.82 m³
